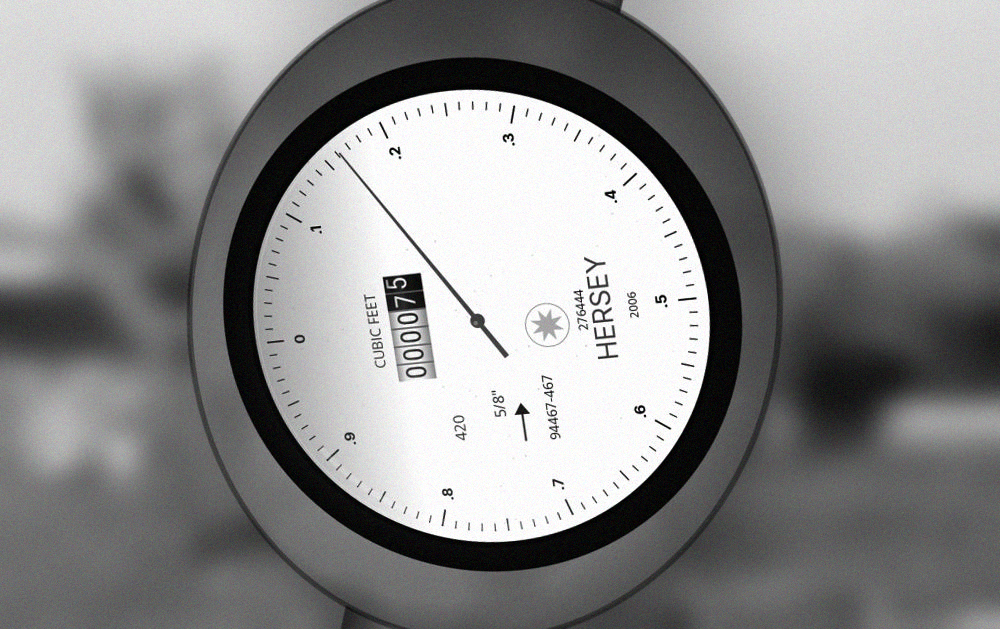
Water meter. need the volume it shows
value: 75.16 ft³
